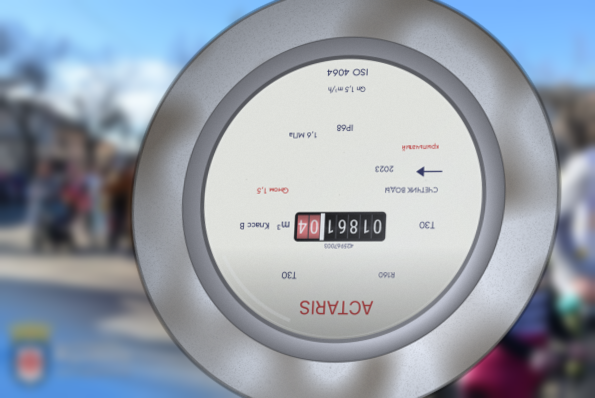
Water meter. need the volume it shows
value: 1861.04 m³
